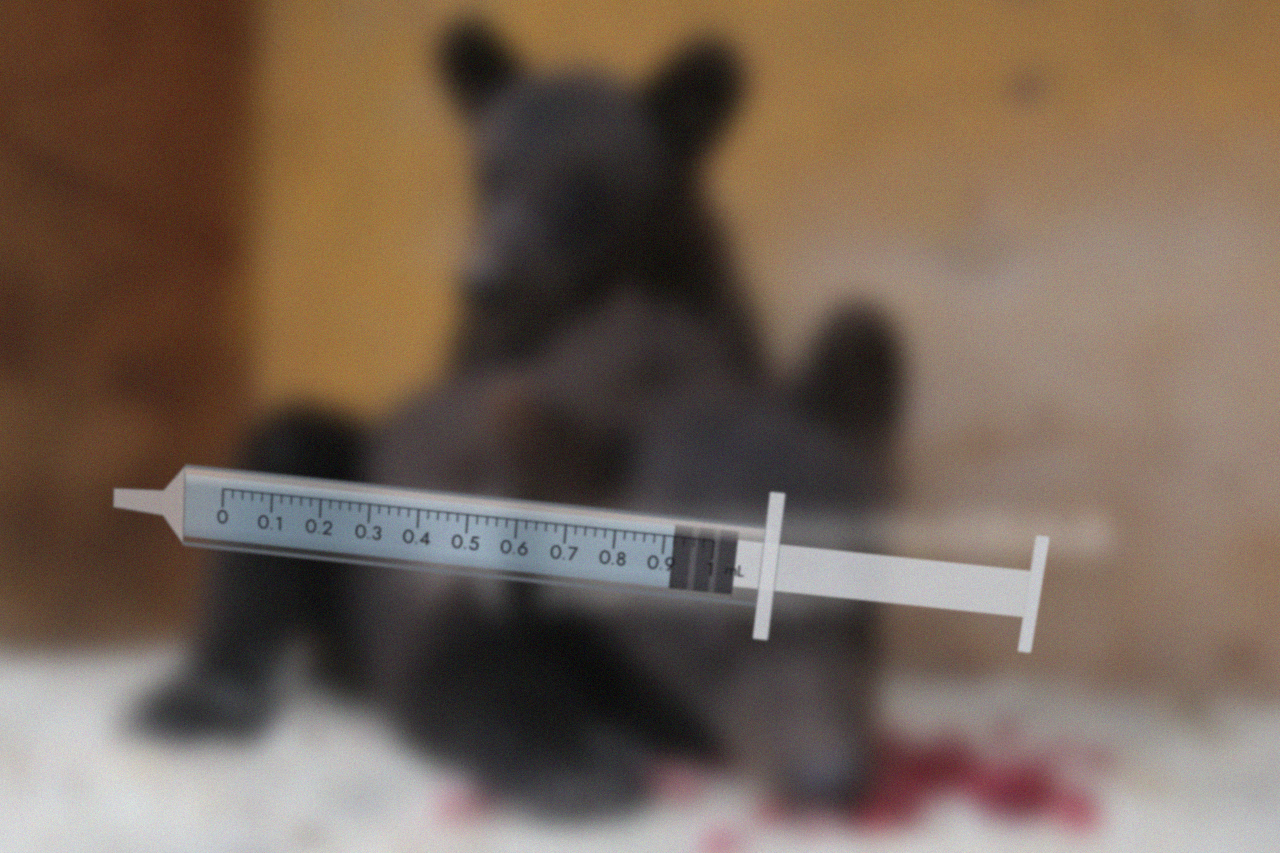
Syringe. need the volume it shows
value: 0.92 mL
